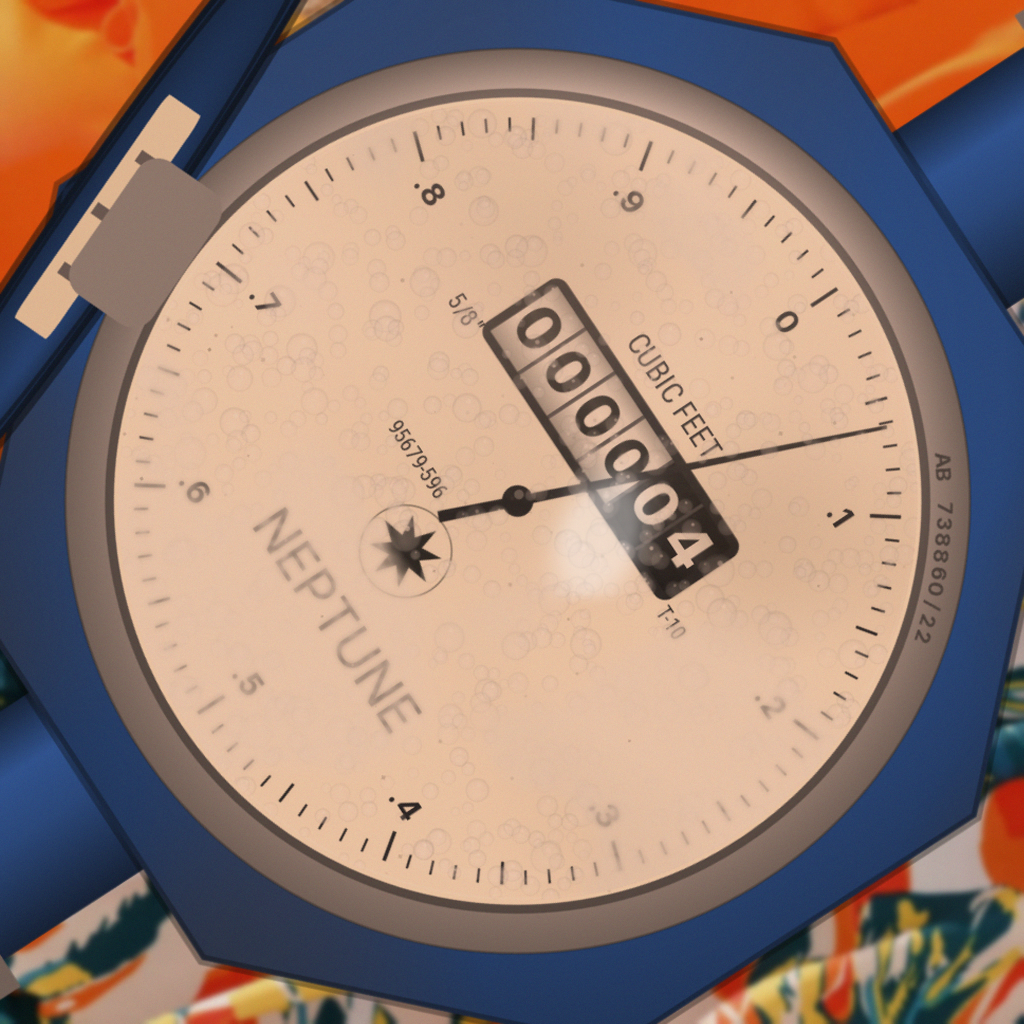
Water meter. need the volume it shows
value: 4.06 ft³
